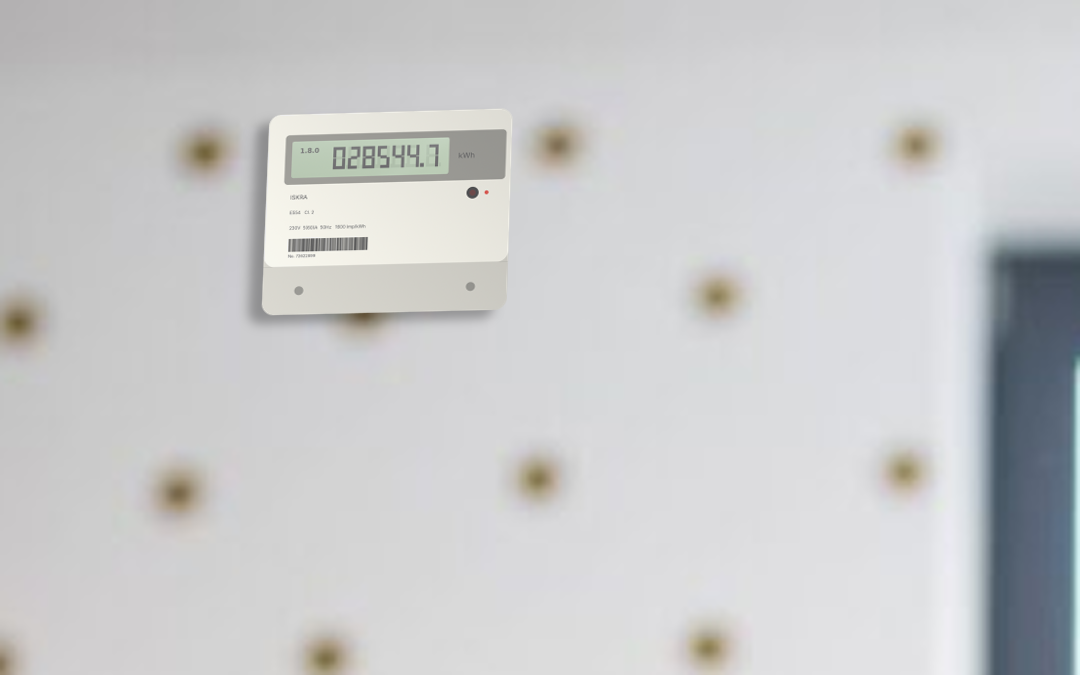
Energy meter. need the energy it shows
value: 28544.7 kWh
